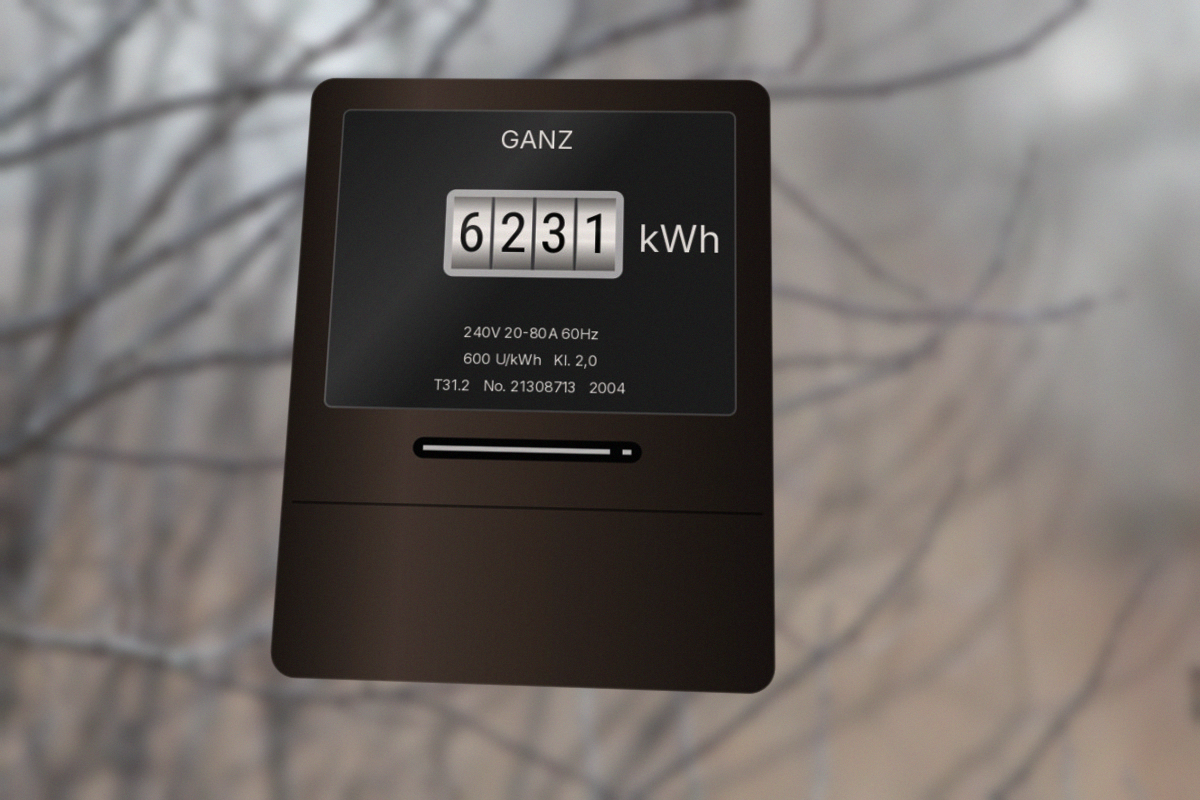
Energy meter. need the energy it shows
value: 6231 kWh
